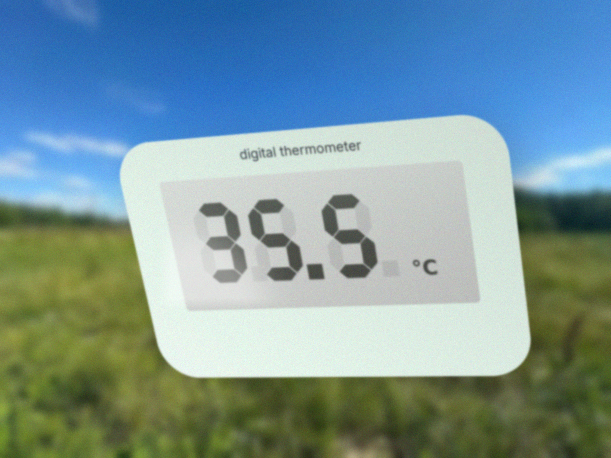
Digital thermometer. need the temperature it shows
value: 35.5 °C
